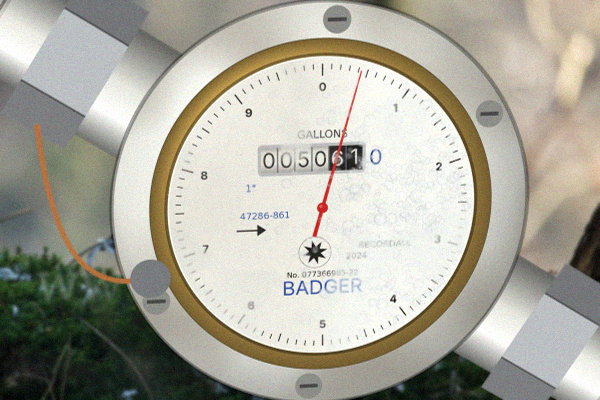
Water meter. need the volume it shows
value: 50610.4 gal
